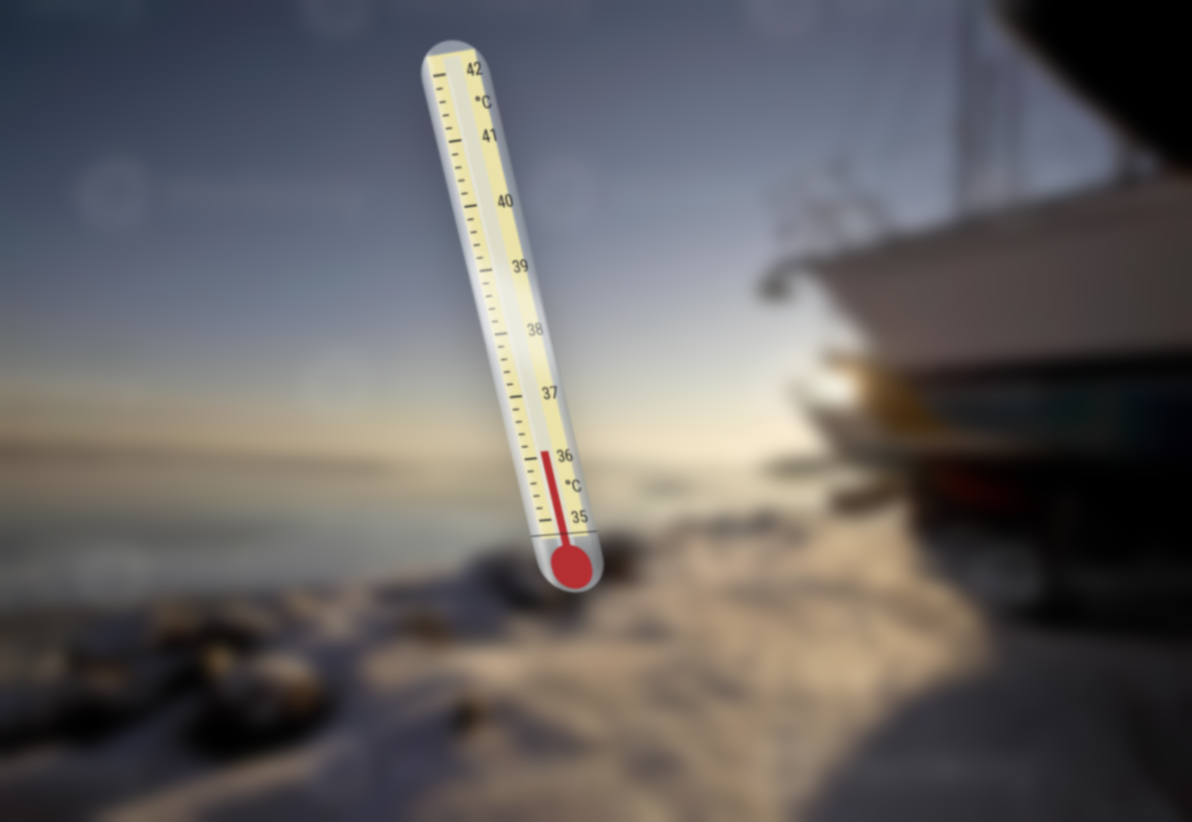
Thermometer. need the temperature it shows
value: 36.1 °C
